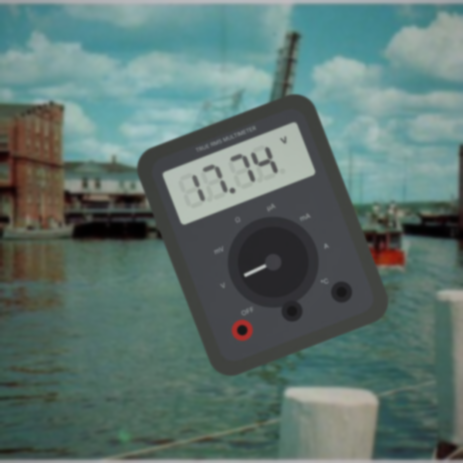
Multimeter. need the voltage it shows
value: 17.74 V
